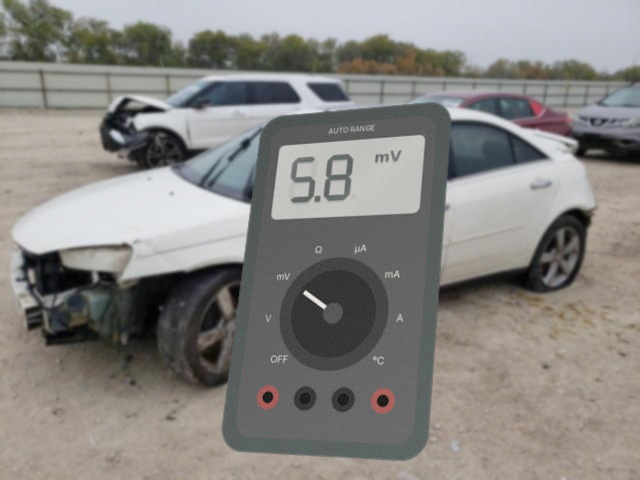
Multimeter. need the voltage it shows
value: 5.8 mV
